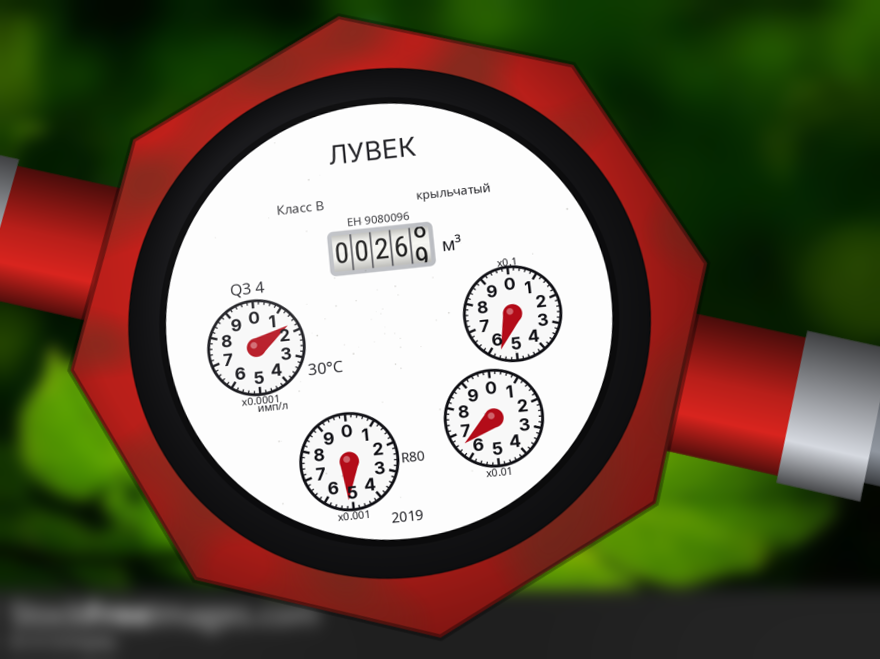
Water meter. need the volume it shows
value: 268.5651 m³
